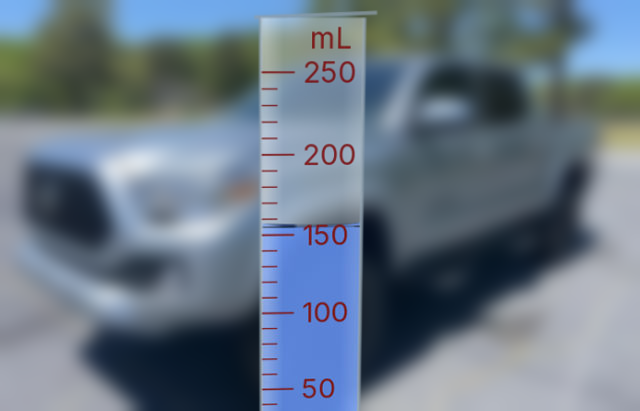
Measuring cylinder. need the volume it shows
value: 155 mL
